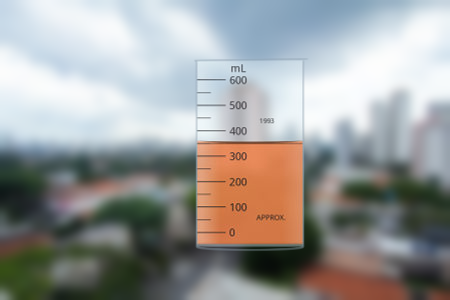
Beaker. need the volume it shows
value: 350 mL
